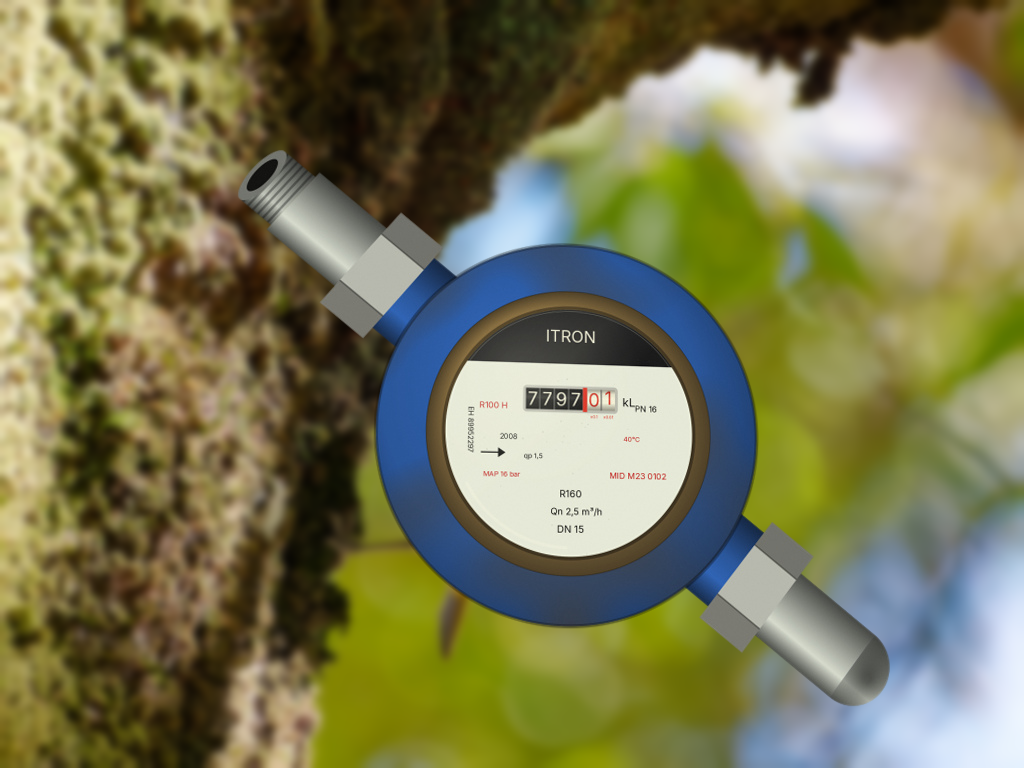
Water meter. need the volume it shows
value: 7797.01 kL
